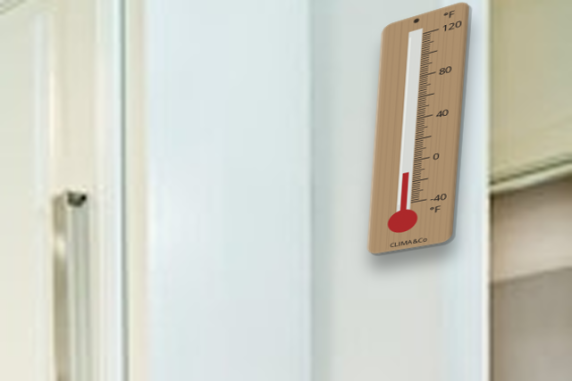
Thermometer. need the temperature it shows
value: -10 °F
